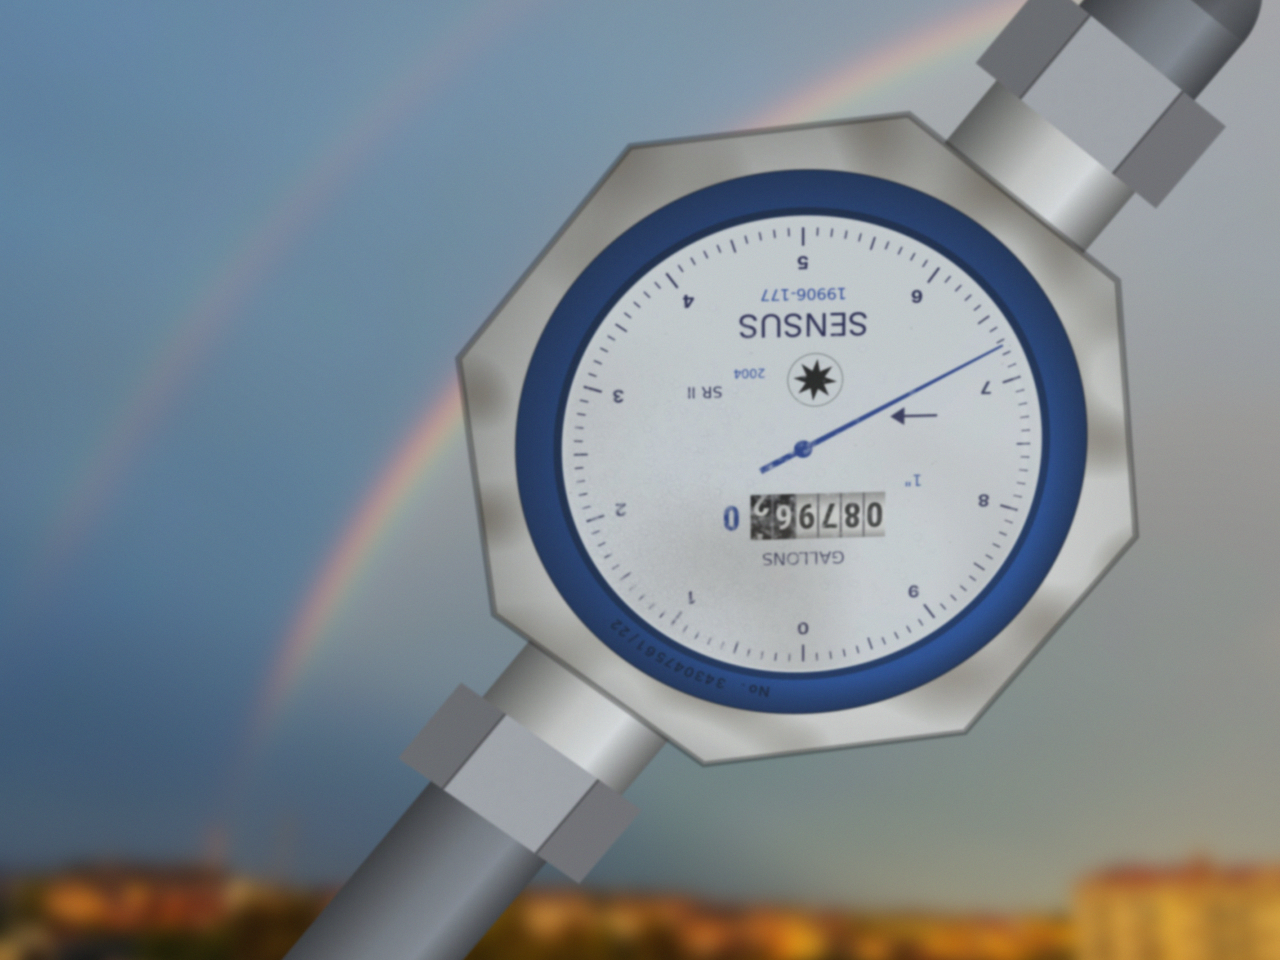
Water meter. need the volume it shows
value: 879616.7 gal
